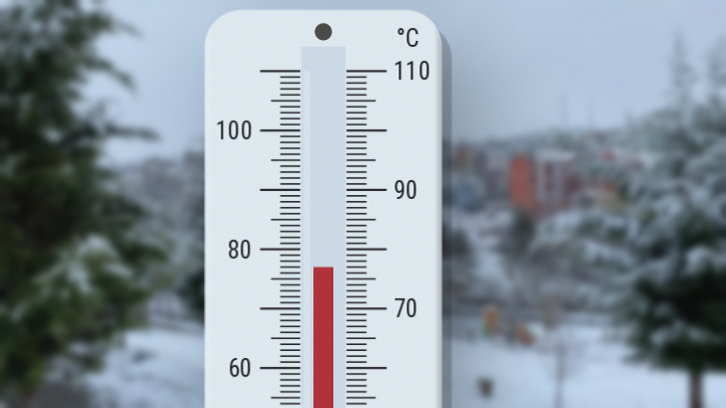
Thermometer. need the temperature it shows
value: 77 °C
